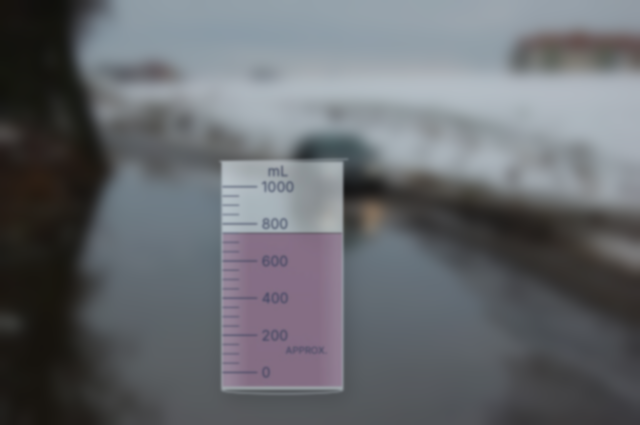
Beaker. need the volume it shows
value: 750 mL
